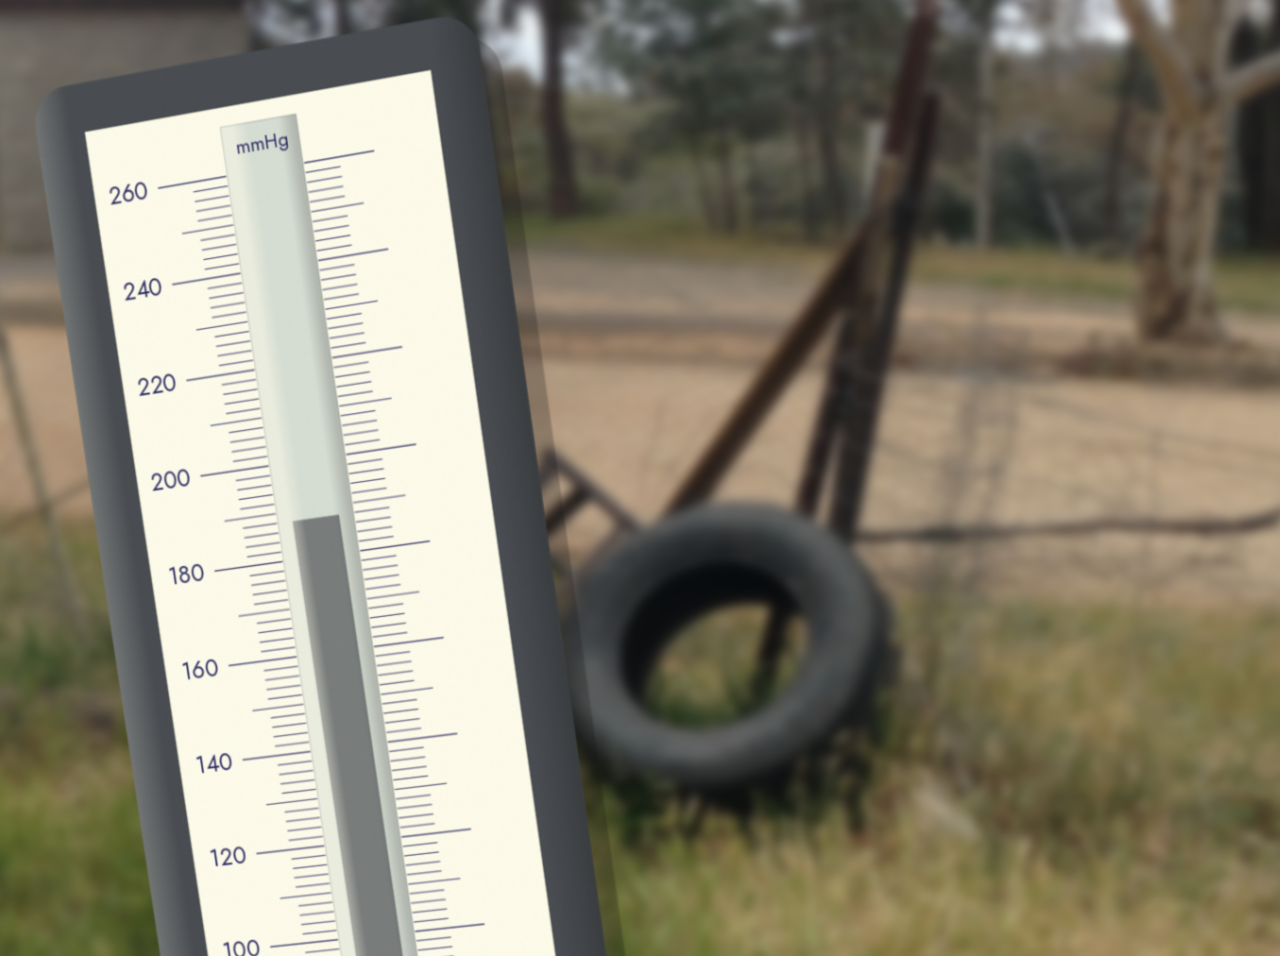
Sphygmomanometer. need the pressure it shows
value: 188 mmHg
